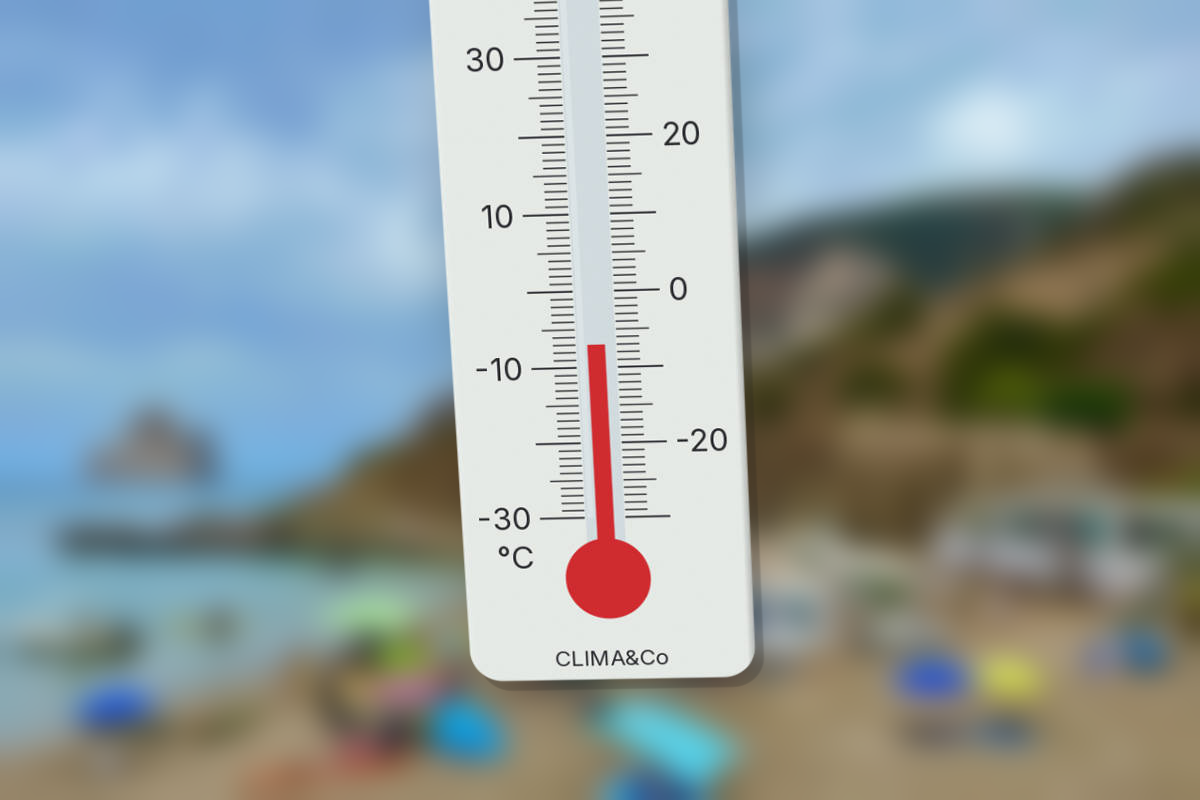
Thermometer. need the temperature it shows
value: -7 °C
